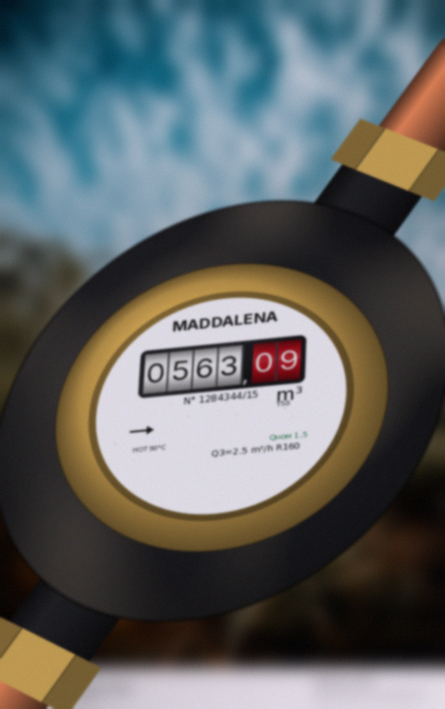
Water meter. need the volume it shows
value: 563.09 m³
